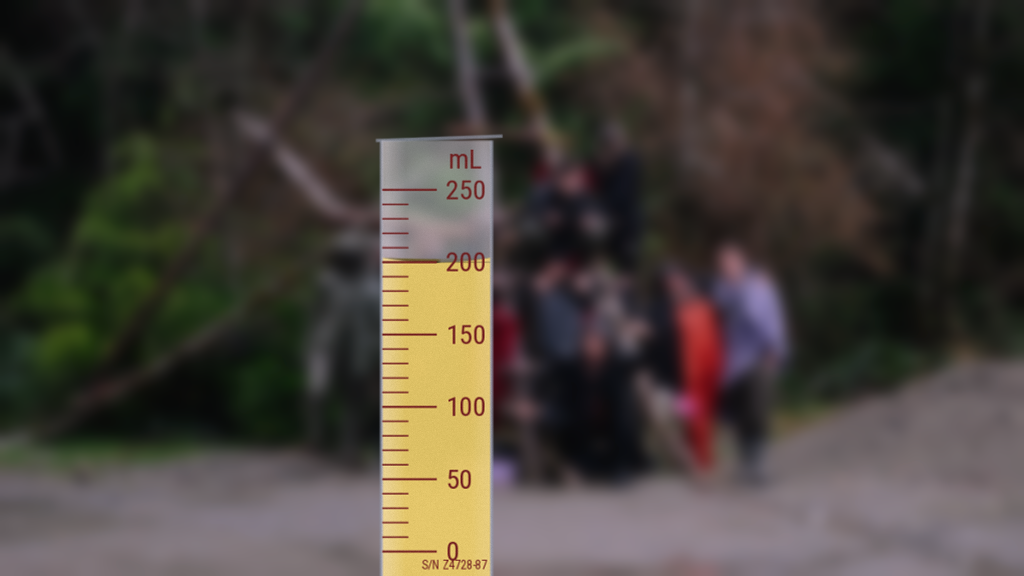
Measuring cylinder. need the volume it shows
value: 200 mL
